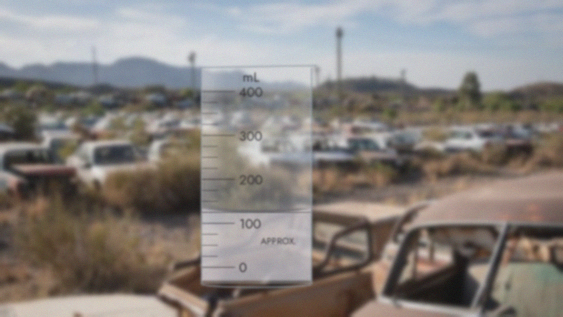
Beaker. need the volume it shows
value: 125 mL
